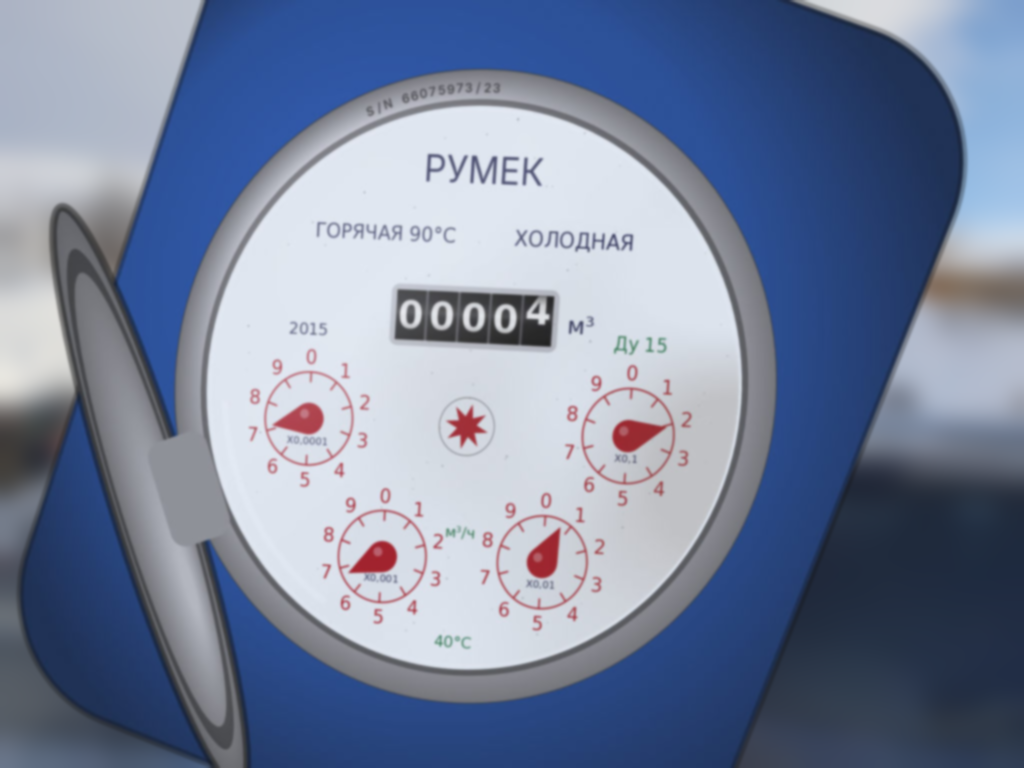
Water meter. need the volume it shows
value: 4.2067 m³
